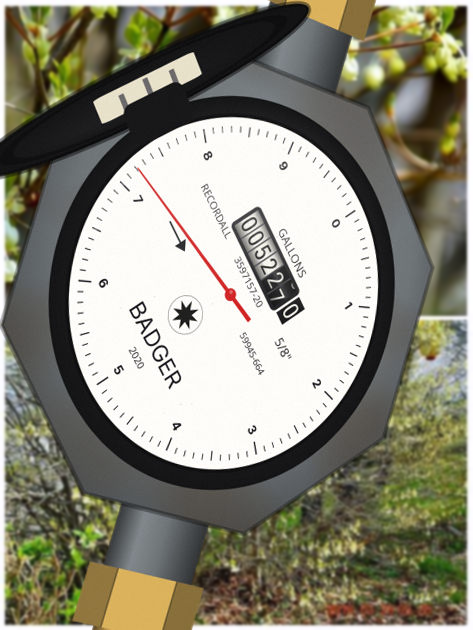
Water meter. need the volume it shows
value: 52267.2 gal
